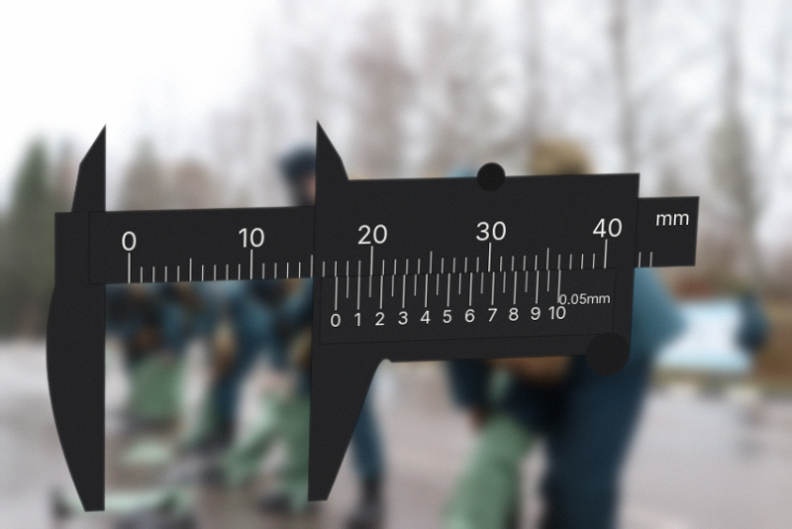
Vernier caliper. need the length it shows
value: 17.1 mm
